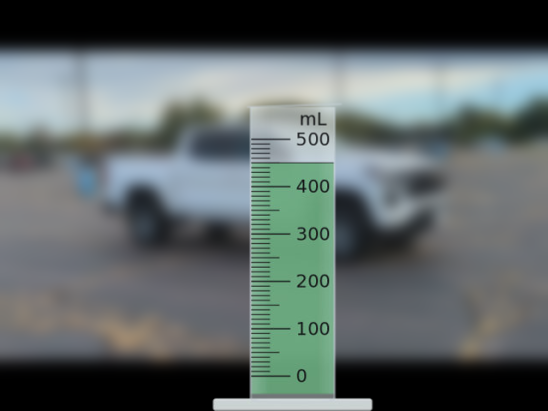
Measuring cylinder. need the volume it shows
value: 450 mL
